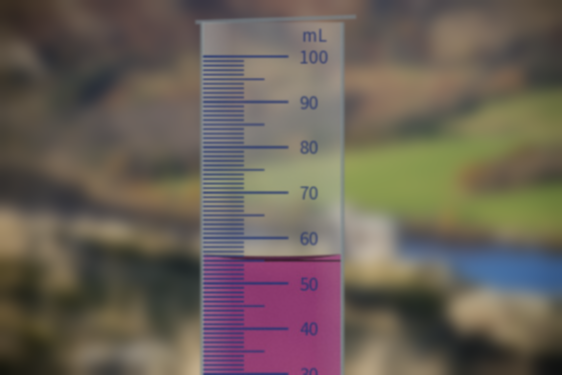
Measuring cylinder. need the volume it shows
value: 55 mL
